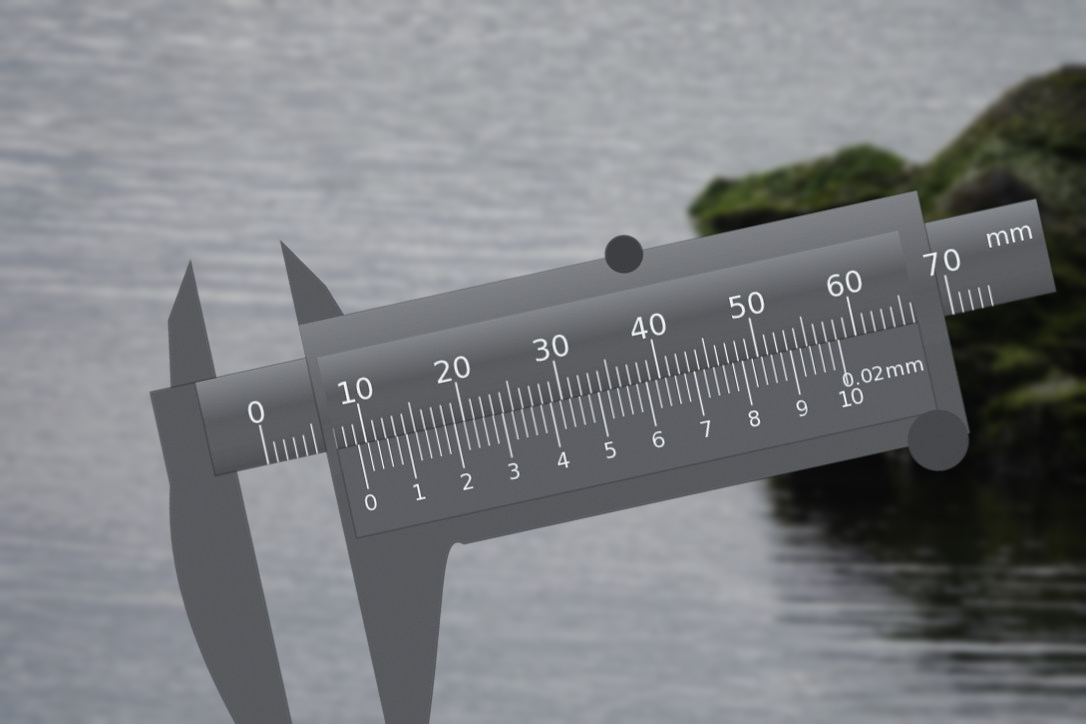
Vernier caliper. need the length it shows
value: 9.2 mm
